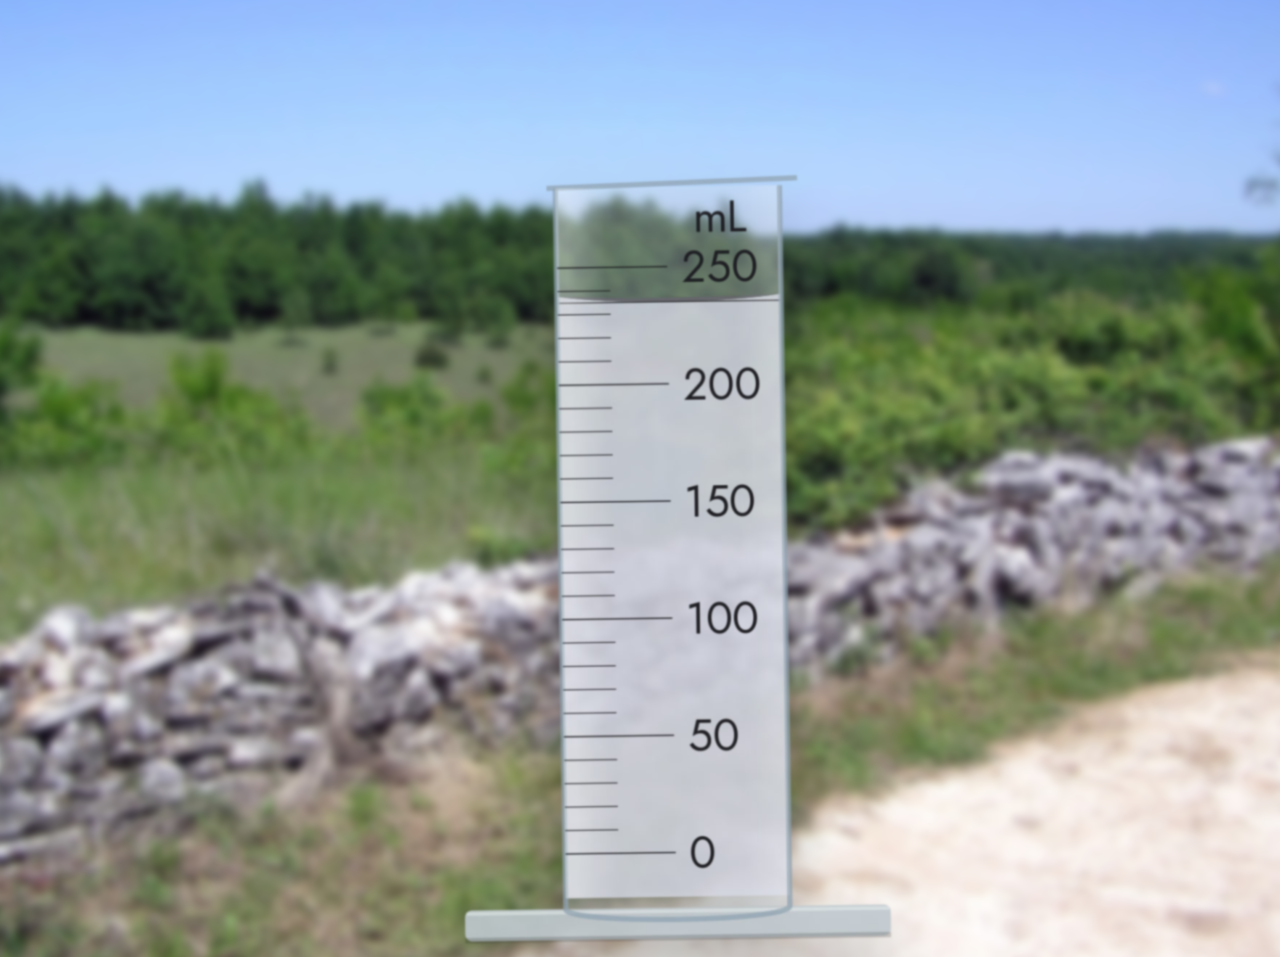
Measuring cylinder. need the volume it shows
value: 235 mL
